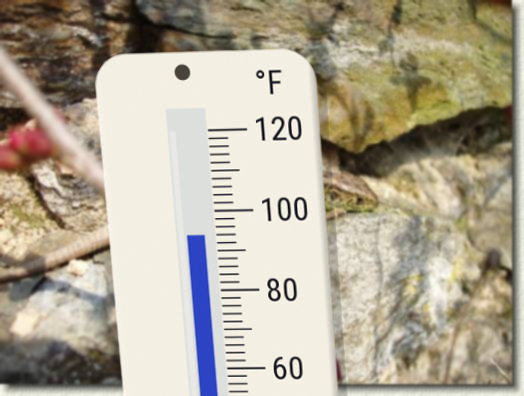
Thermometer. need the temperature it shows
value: 94 °F
